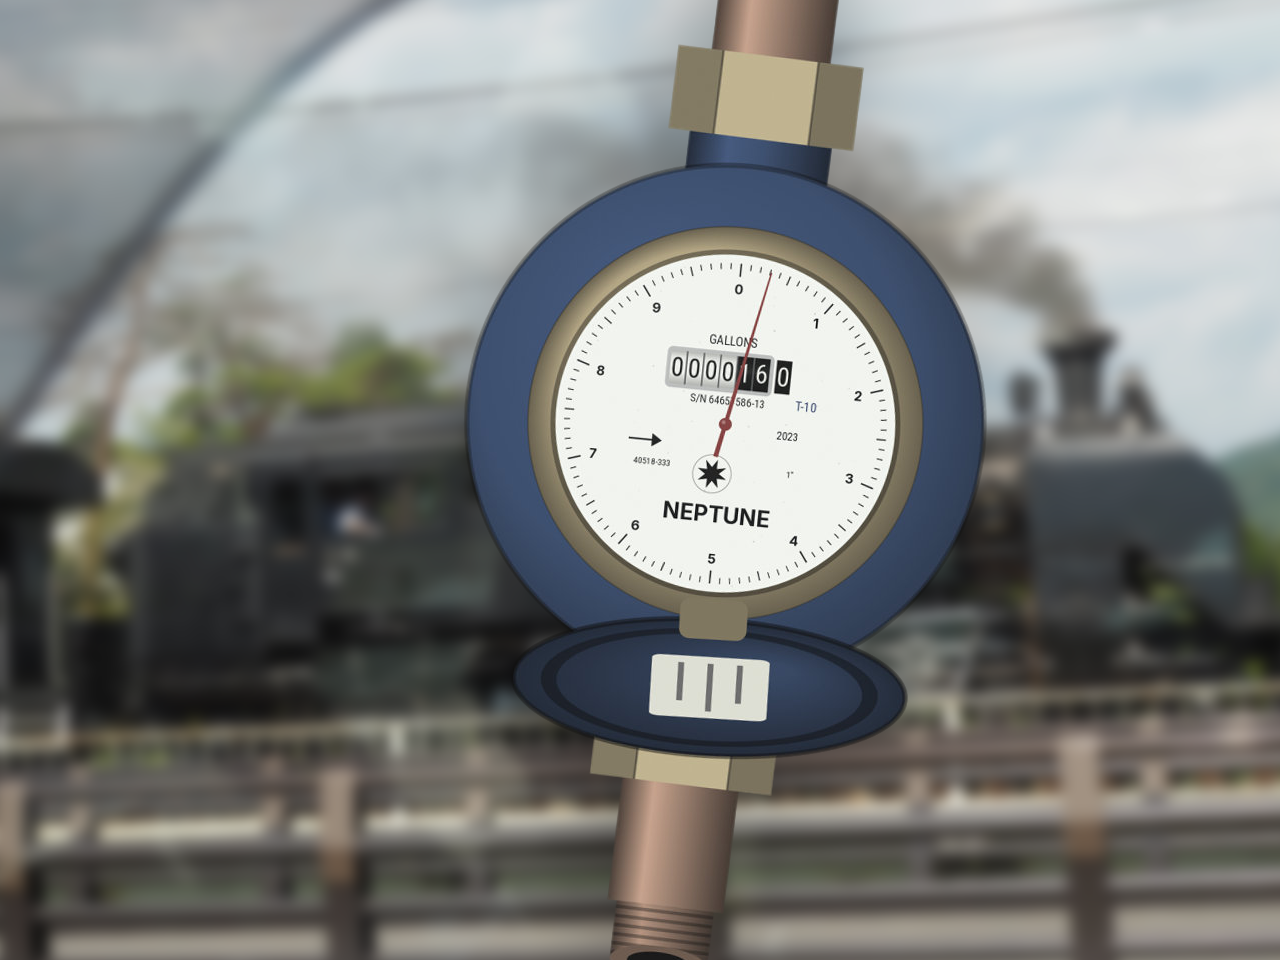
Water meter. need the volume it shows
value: 160.3 gal
